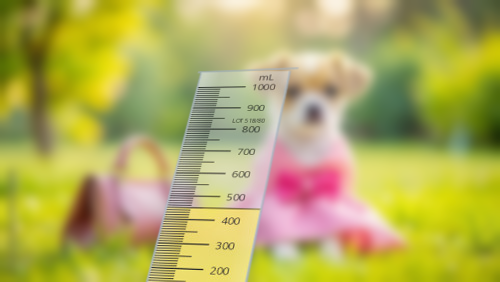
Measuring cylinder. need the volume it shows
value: 450 mL
